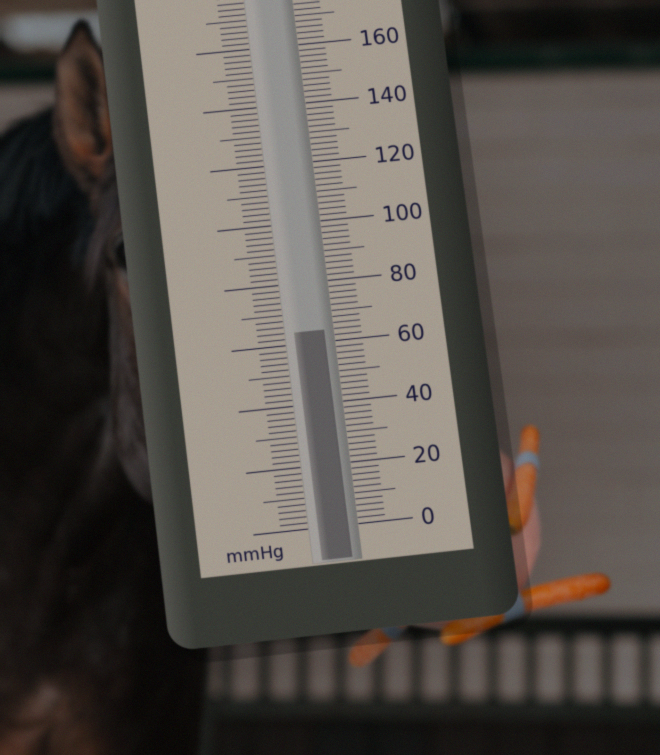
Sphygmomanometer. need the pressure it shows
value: 64 mmHg
